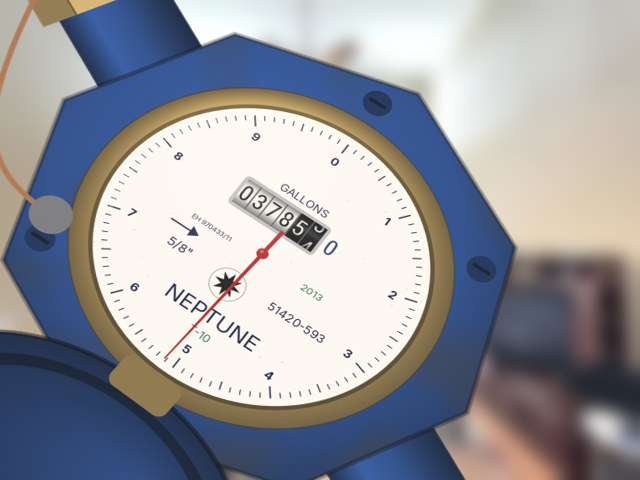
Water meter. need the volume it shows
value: 378535.1 gal
